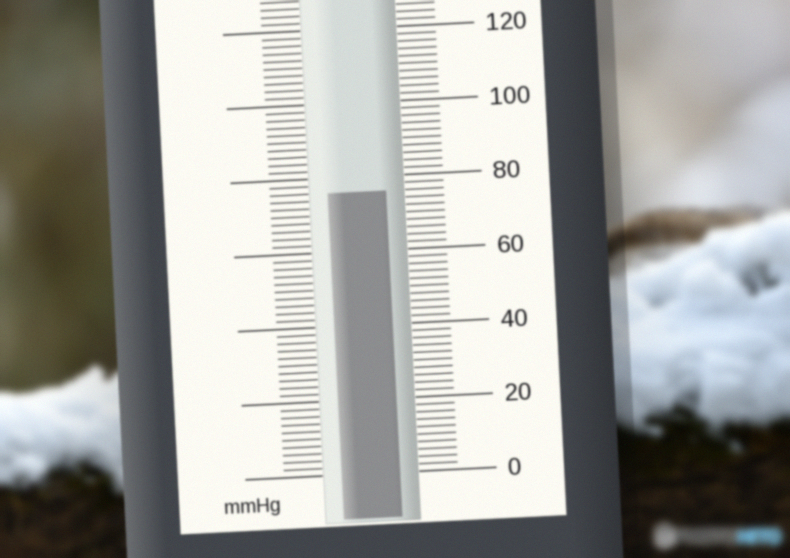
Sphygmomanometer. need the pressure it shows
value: 76 mmHg
